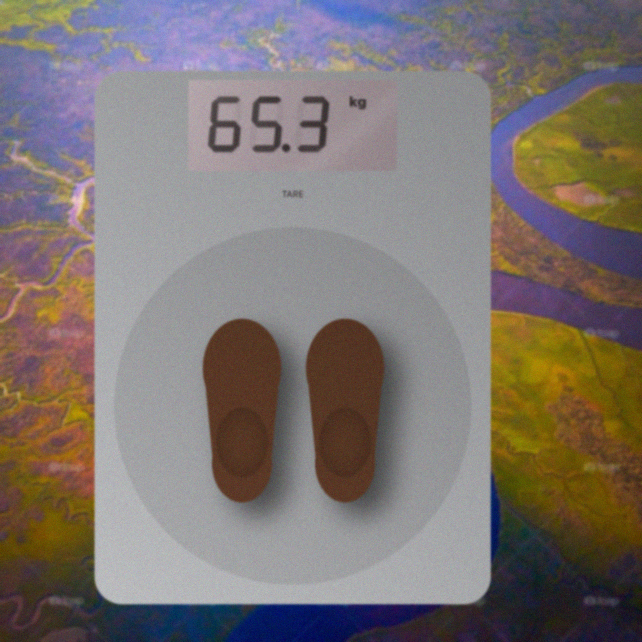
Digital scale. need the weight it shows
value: 65.3 kg
